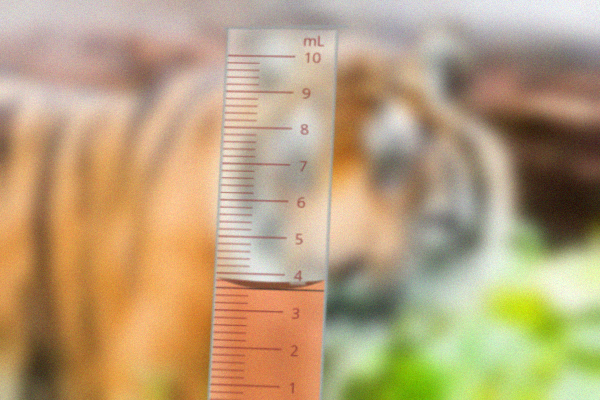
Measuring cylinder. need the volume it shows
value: 3.6 mL
